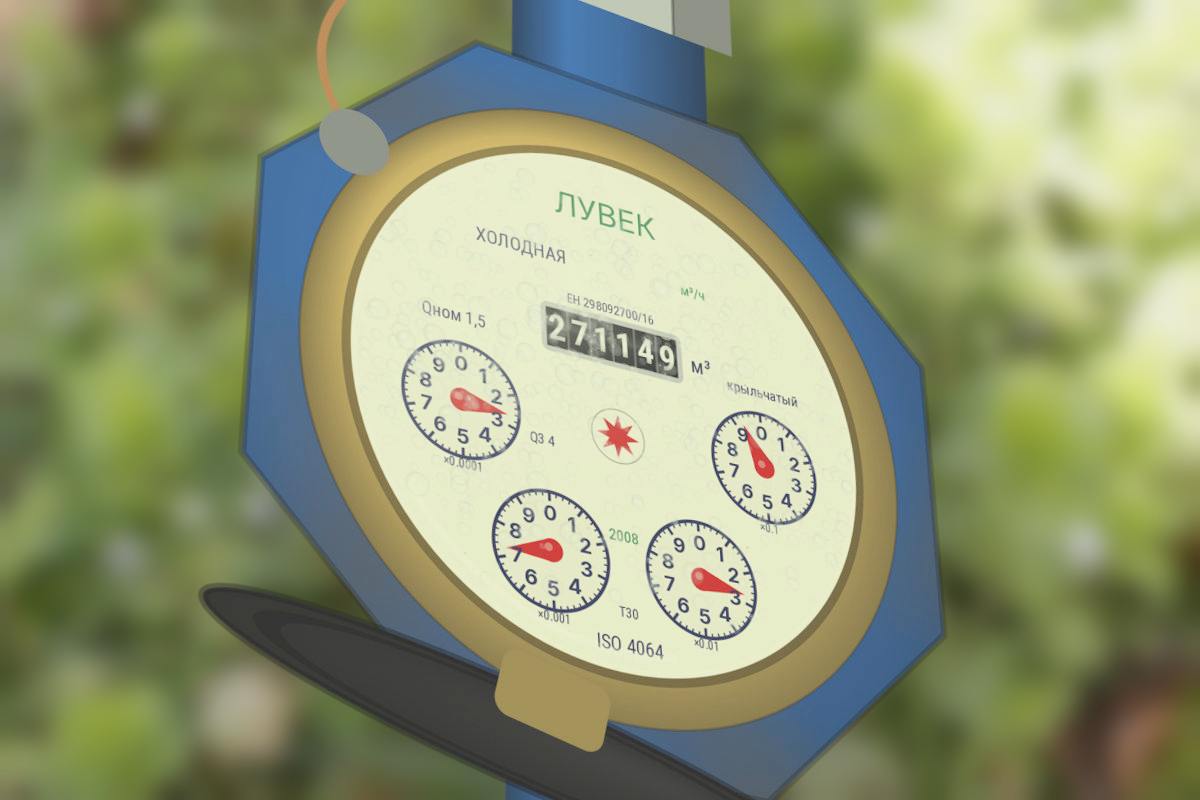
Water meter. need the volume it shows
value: 271148.9272 m³
